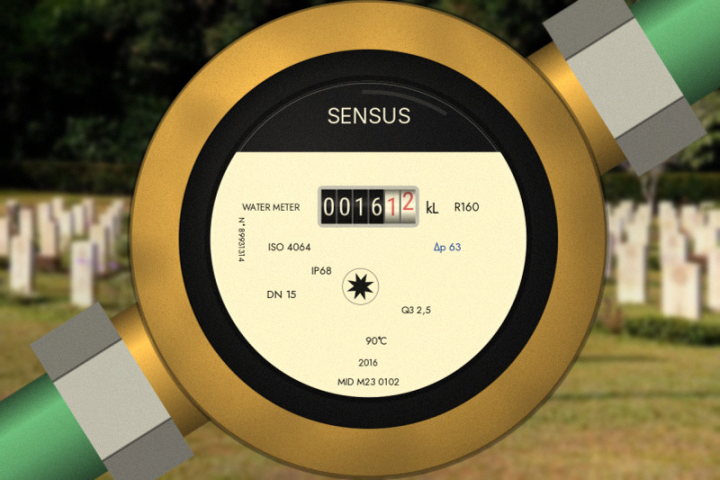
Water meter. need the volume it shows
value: 16.12 kL
